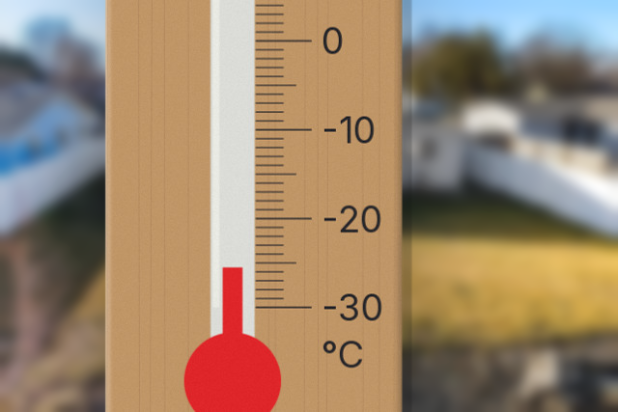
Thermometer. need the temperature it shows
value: -25.5 °C
